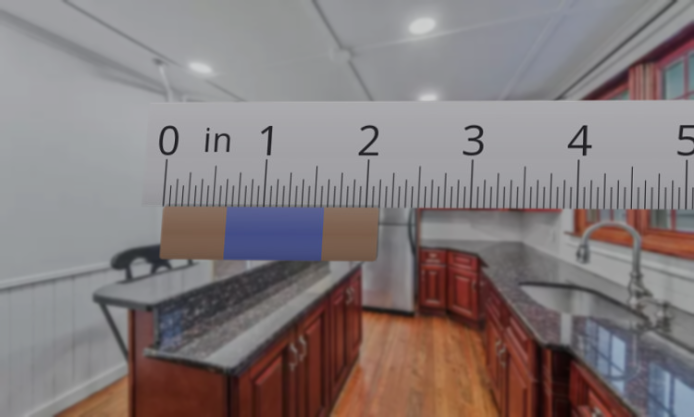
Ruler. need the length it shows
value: 2.125 in
